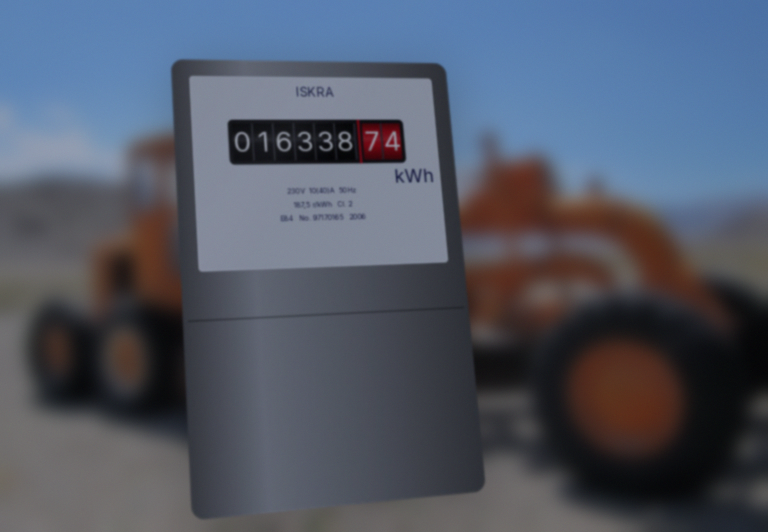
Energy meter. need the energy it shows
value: 16338.74 kWh
